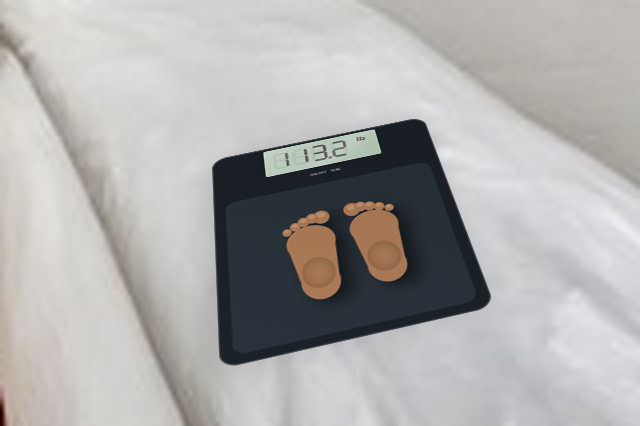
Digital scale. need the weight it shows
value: 113.2 lb
